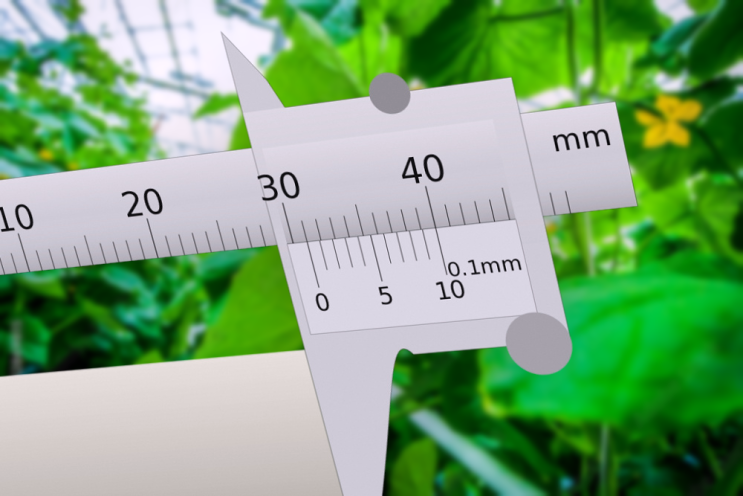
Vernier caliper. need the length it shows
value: 31.0 mm
